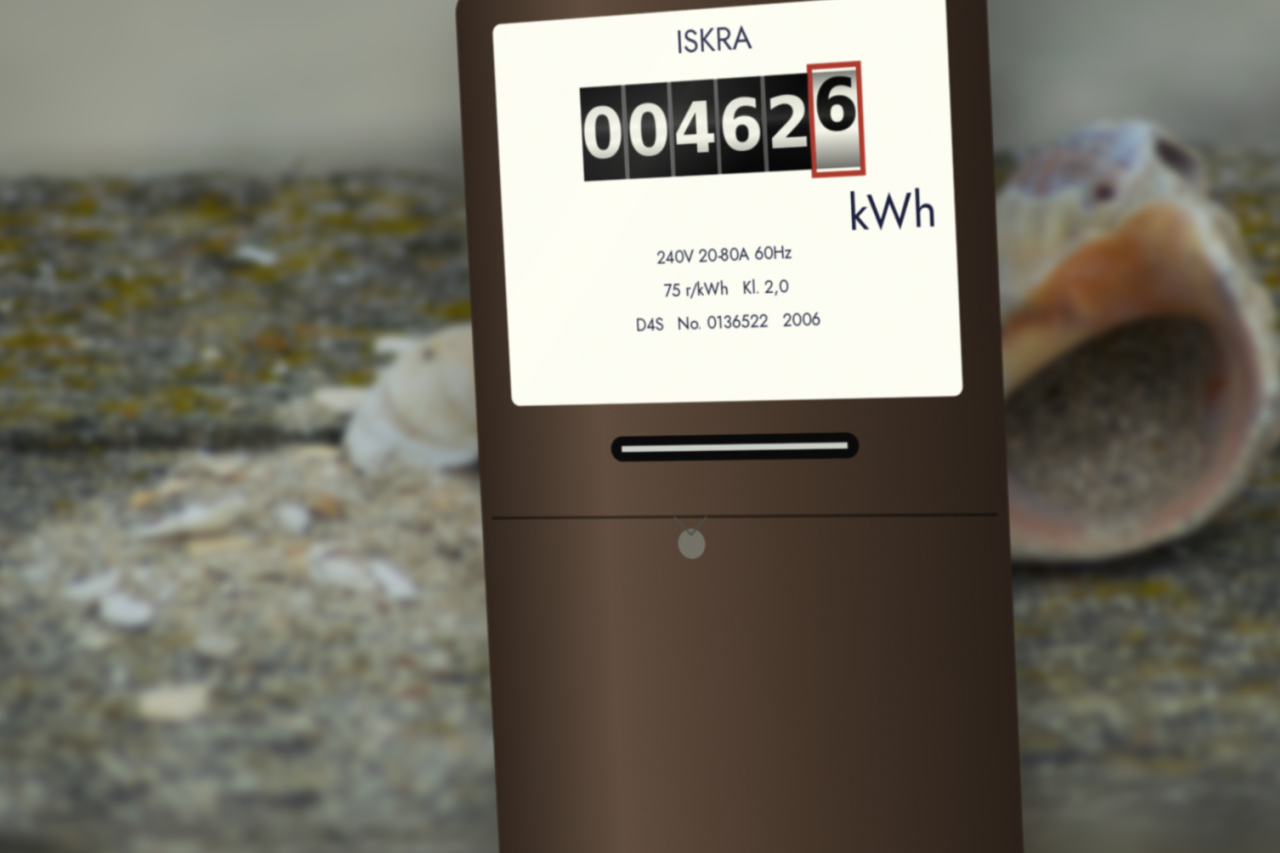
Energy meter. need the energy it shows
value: 462.6 kWh
